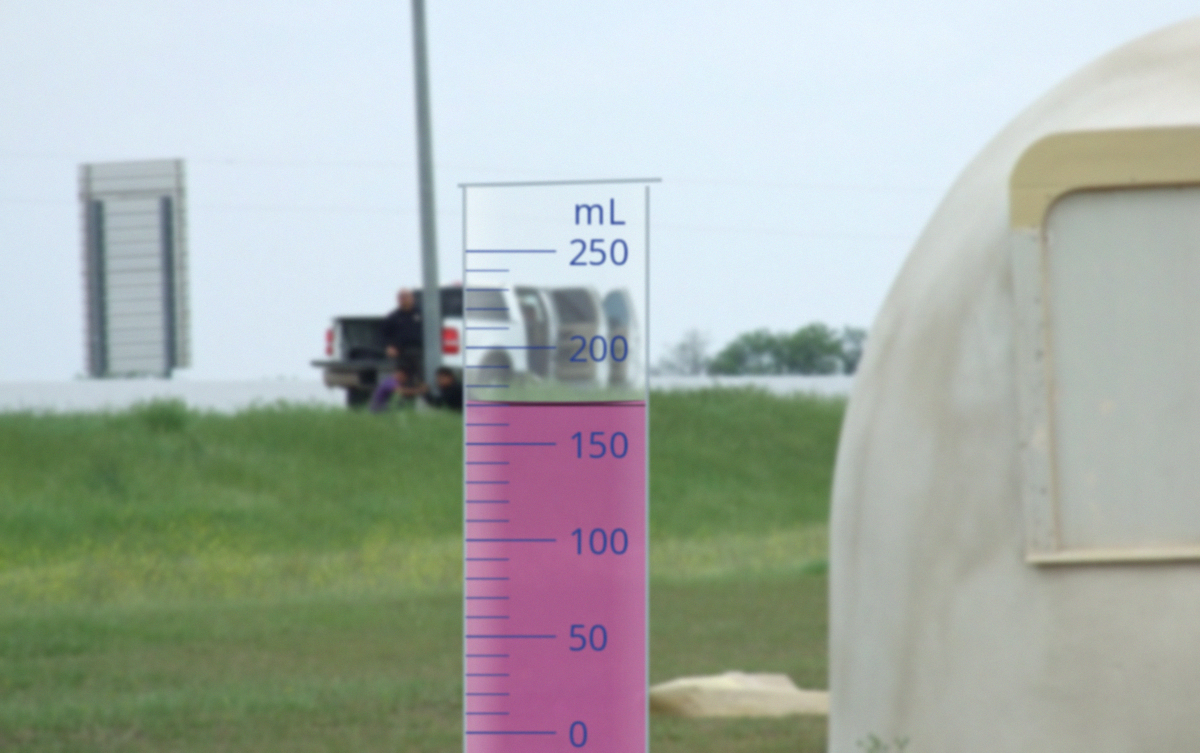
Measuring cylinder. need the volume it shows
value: 170 mL
